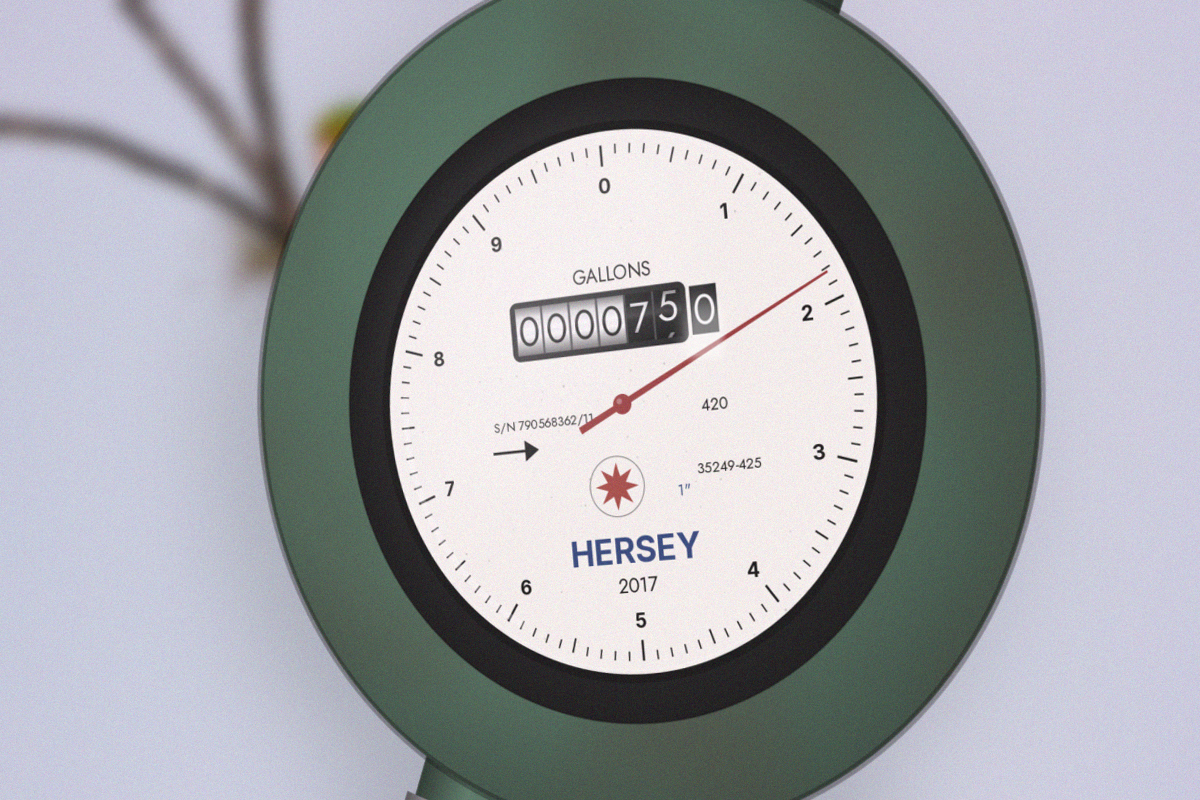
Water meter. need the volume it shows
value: 751.8 gal
